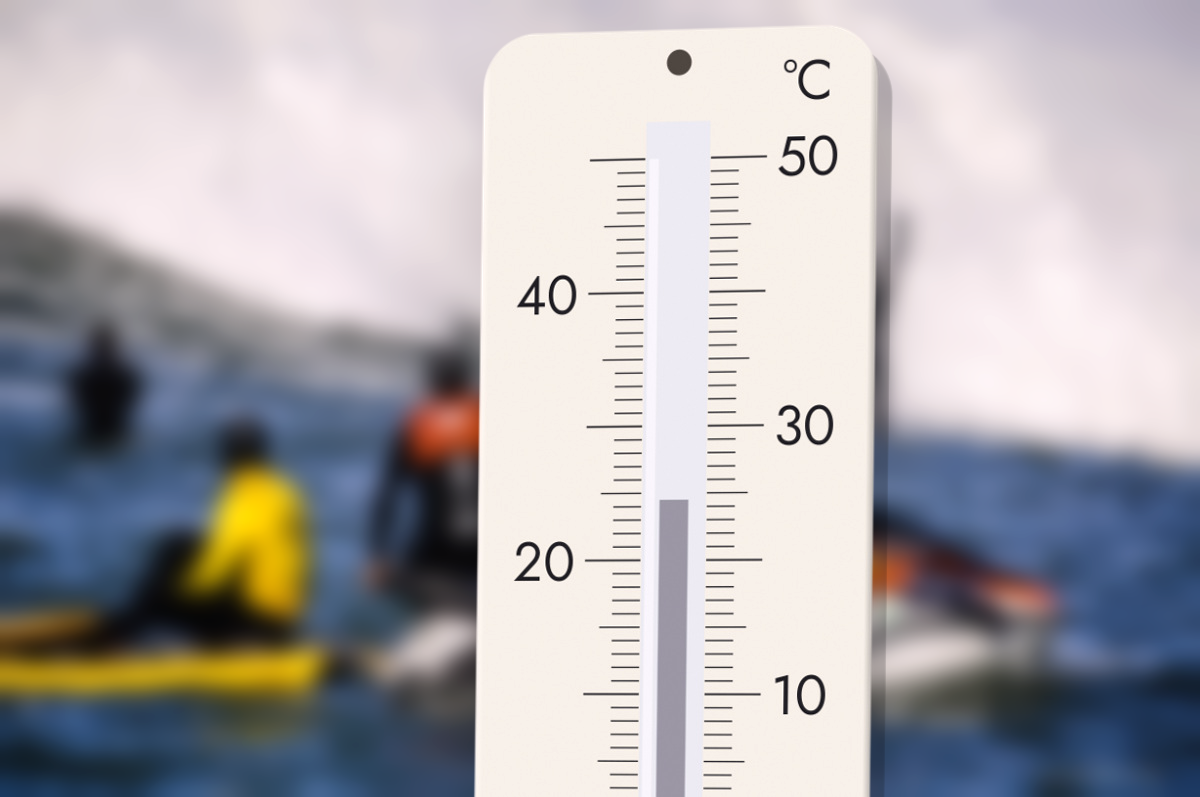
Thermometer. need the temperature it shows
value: 24.5 °C
